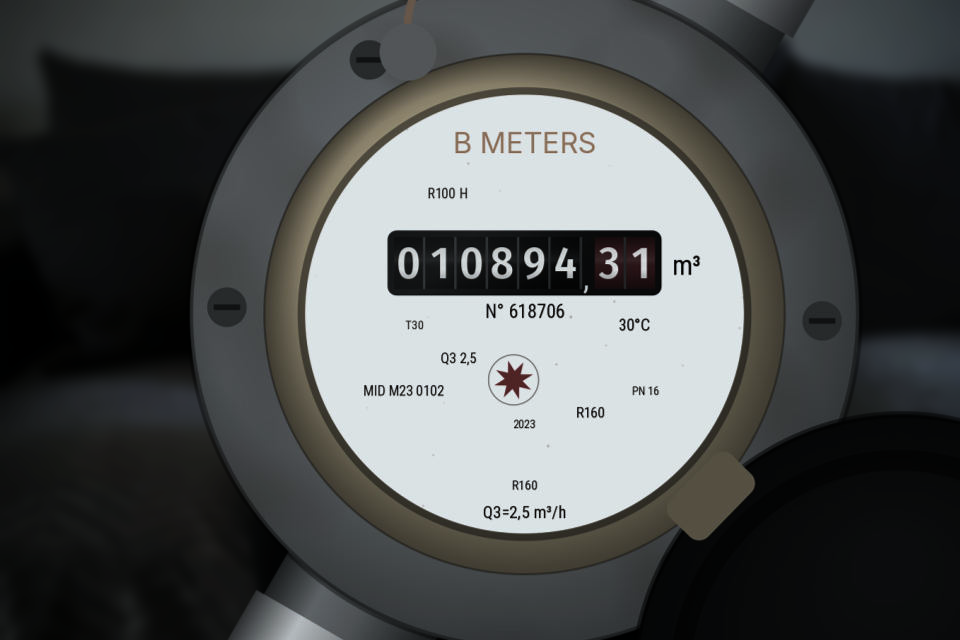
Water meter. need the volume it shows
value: 10894.31 m³
